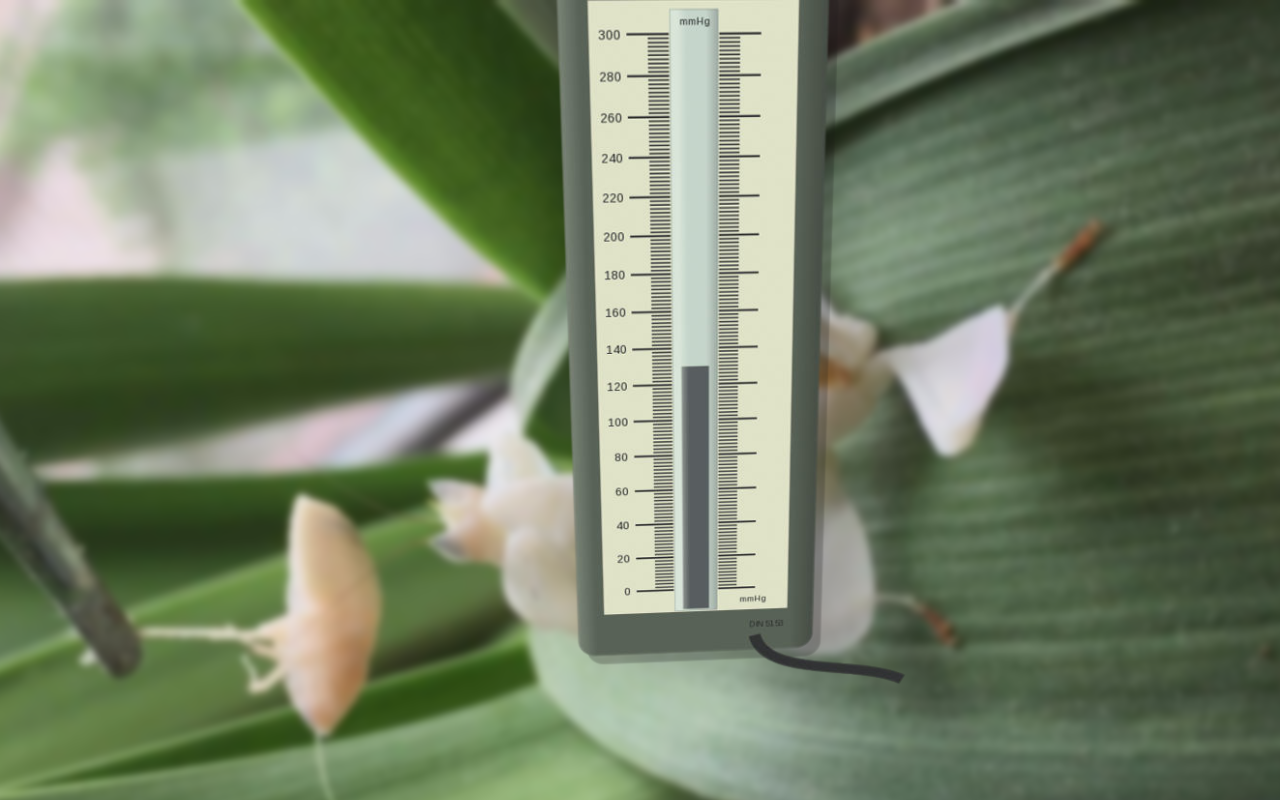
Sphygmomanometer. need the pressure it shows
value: 130 mmHg
